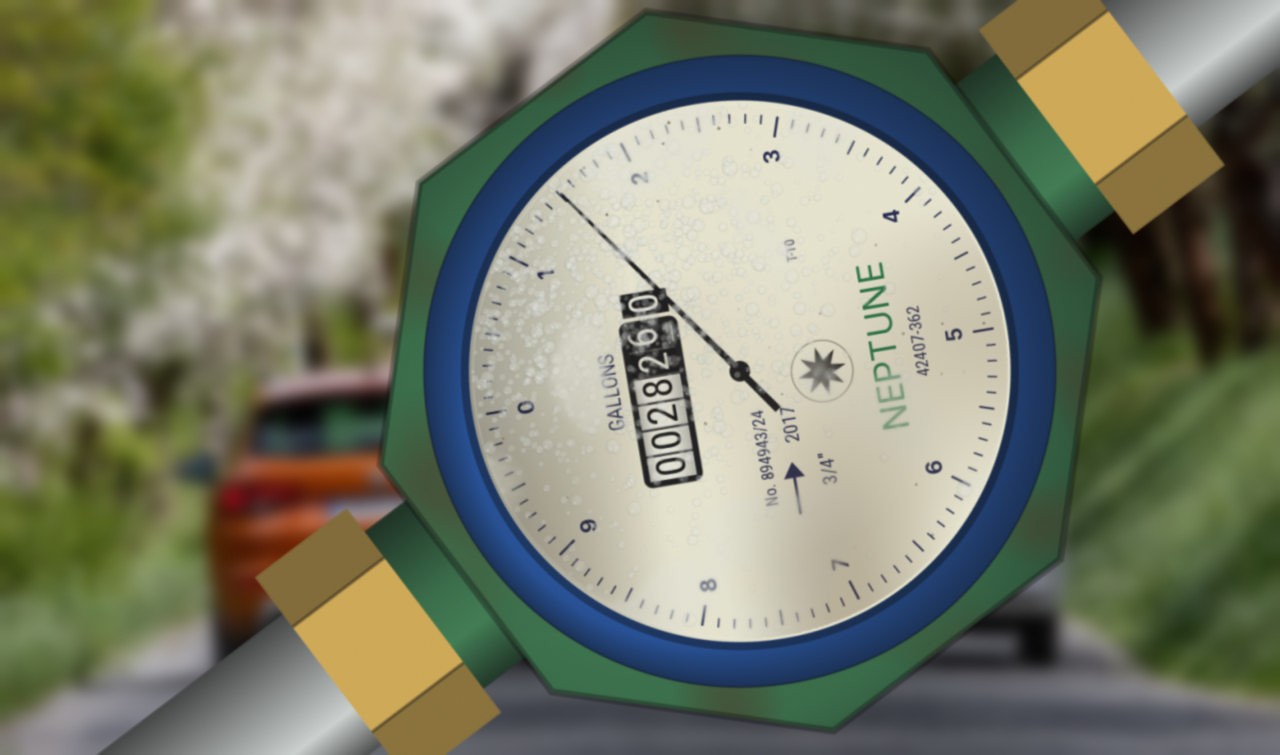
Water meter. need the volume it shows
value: 28261.5 gal
